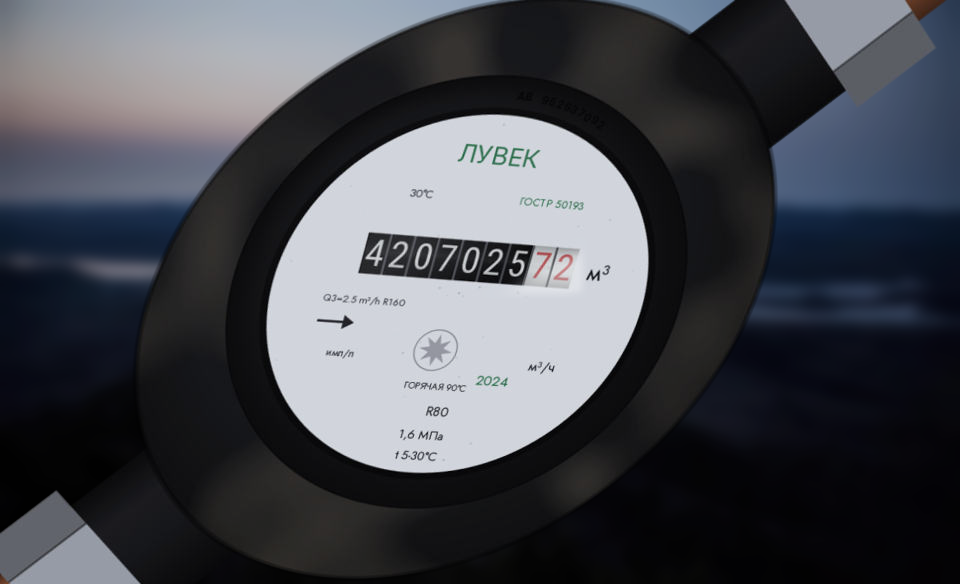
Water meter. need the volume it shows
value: 4207025.72 m³
